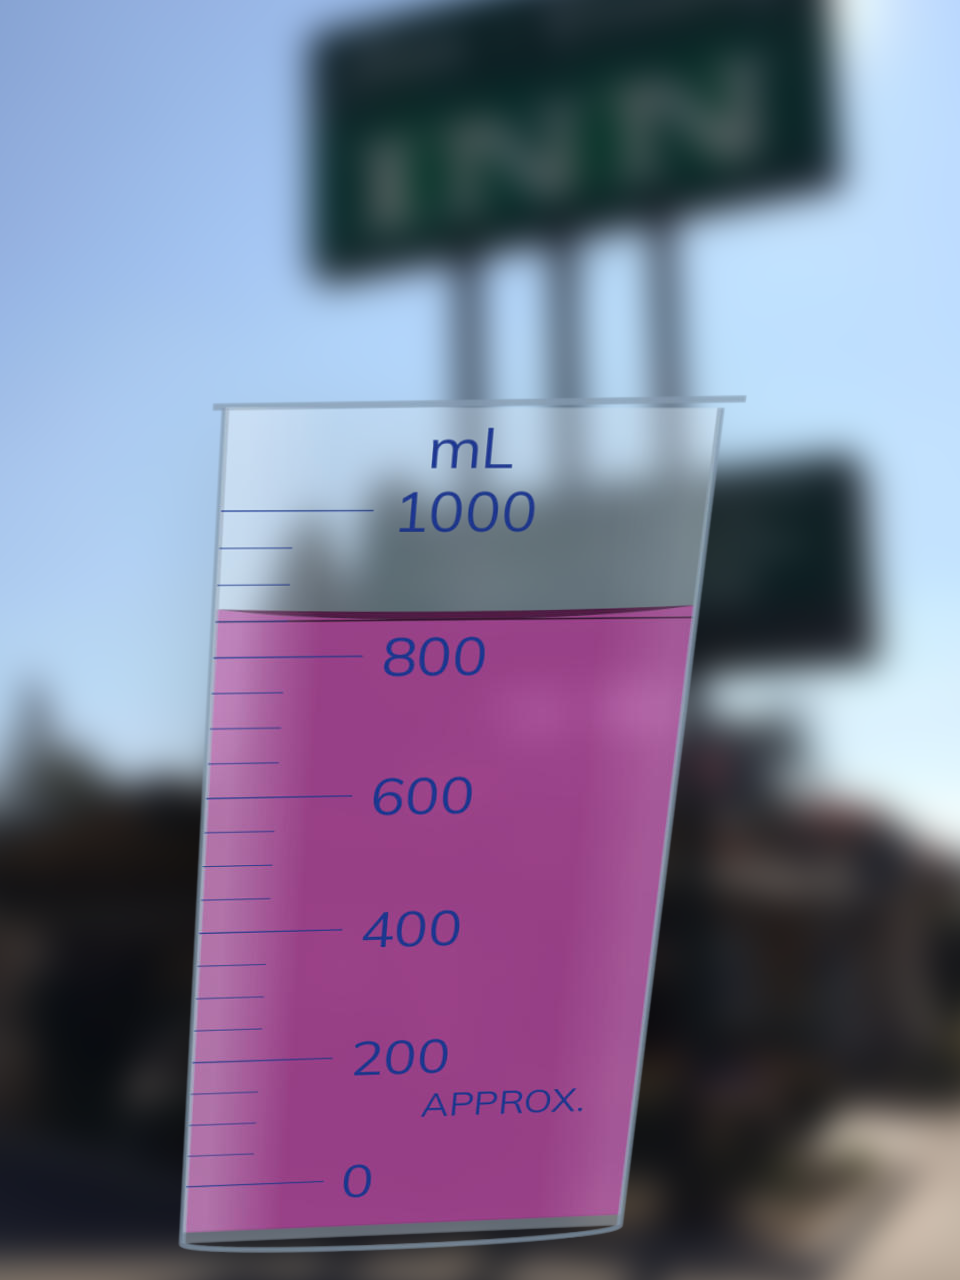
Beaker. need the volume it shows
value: 850 mL
